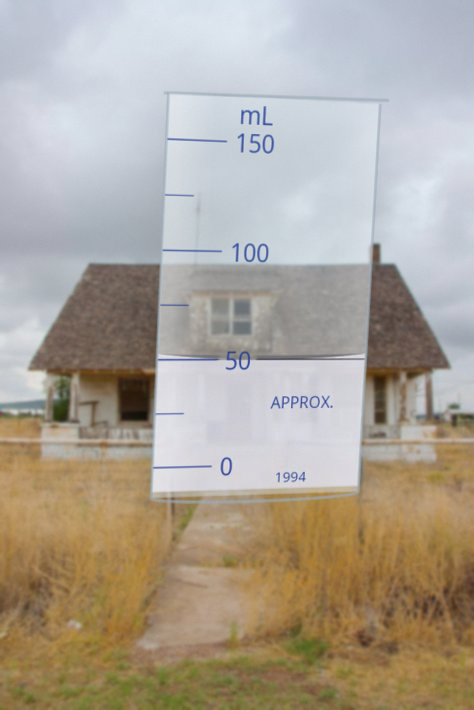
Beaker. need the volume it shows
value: 50 mL
